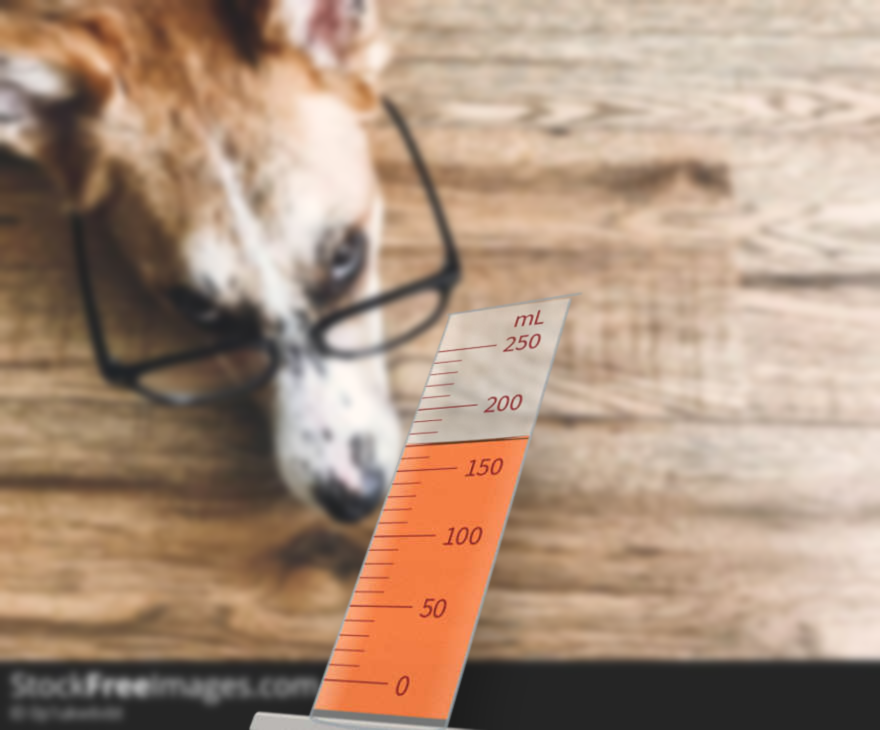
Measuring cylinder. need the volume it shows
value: 170 mL
